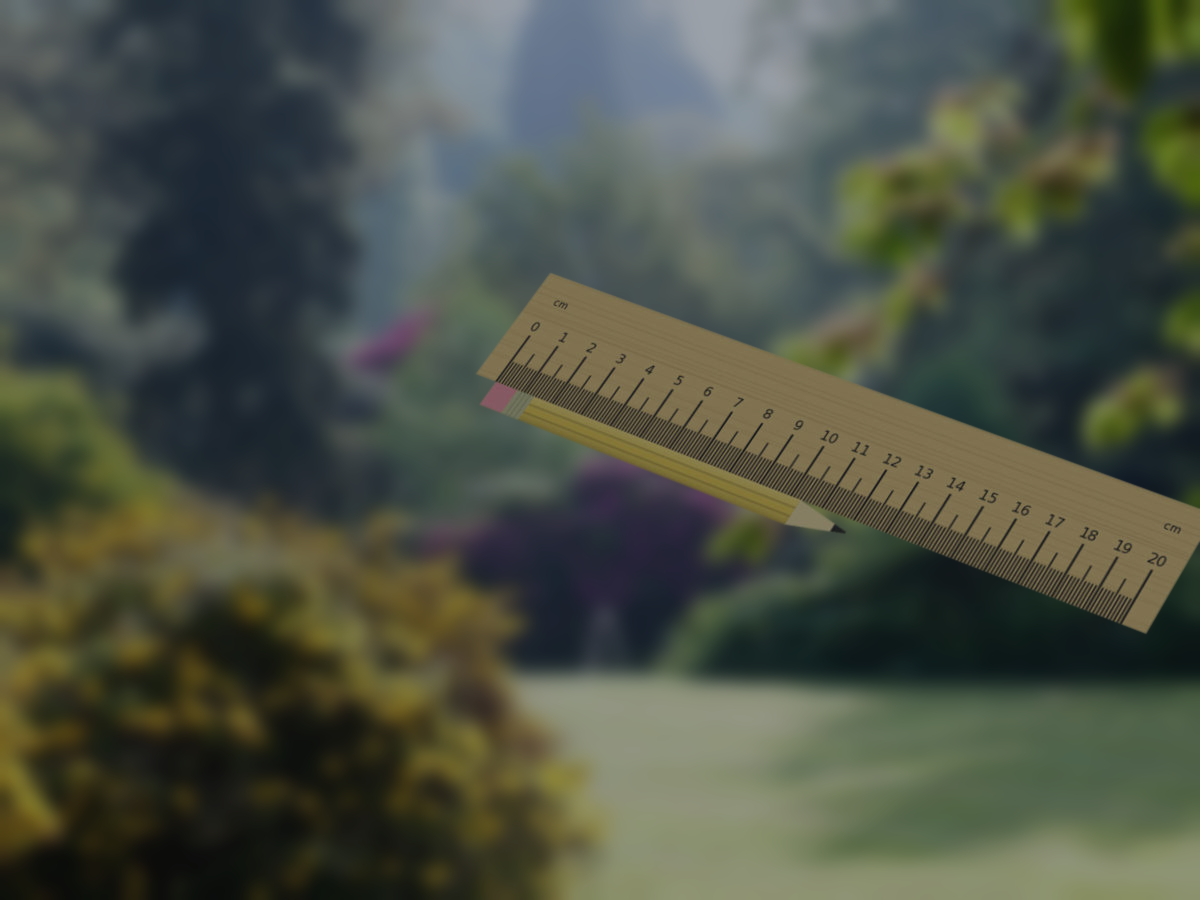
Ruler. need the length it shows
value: 12 cm
